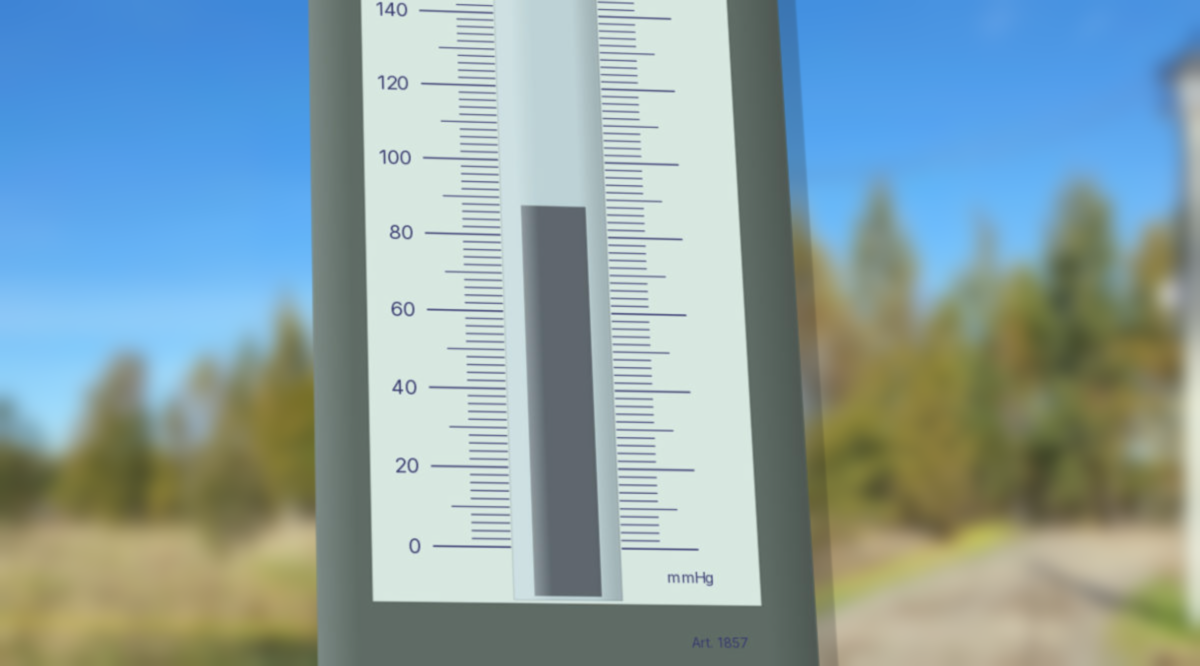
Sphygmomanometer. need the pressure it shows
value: 88 mmHg
